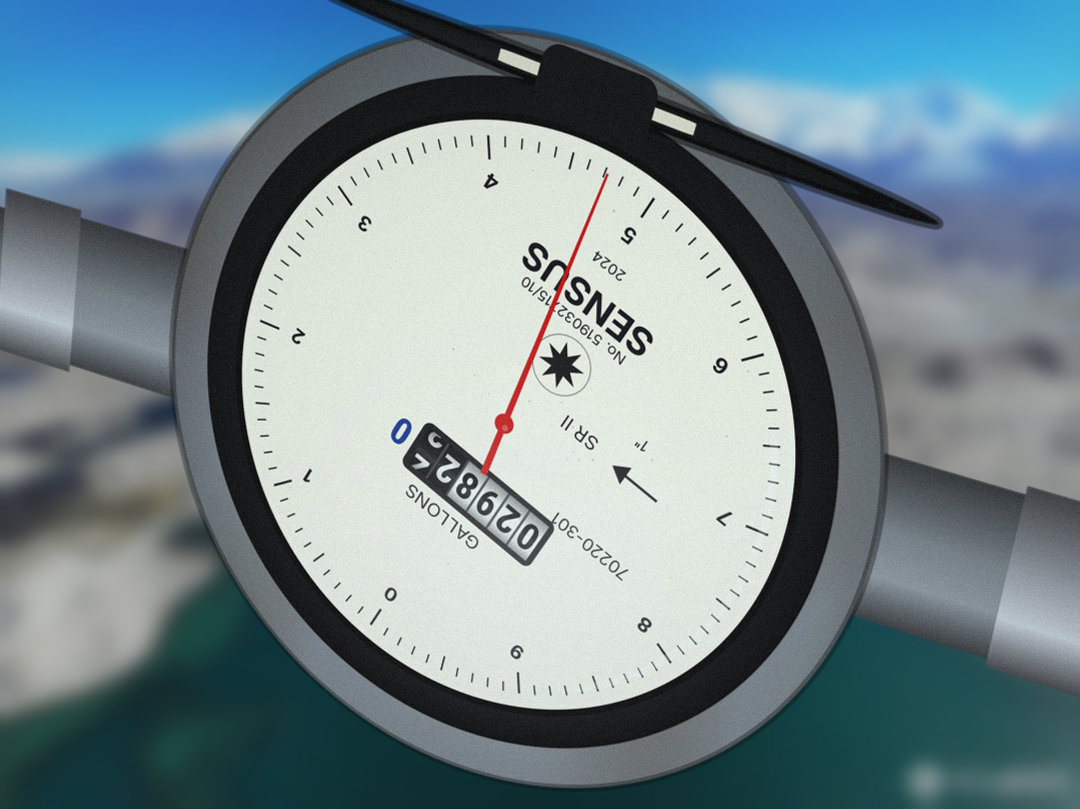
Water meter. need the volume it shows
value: 298224.7 gal
